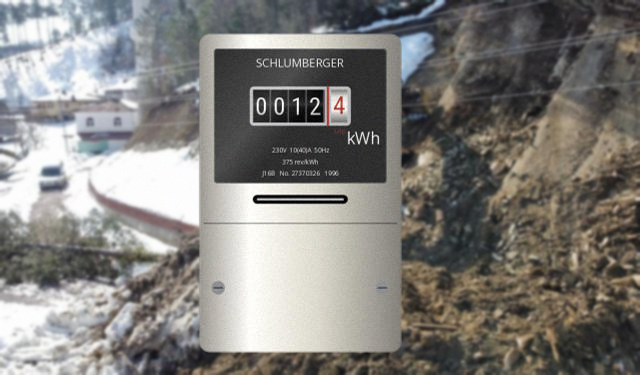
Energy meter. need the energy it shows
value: 12.4 kWh
